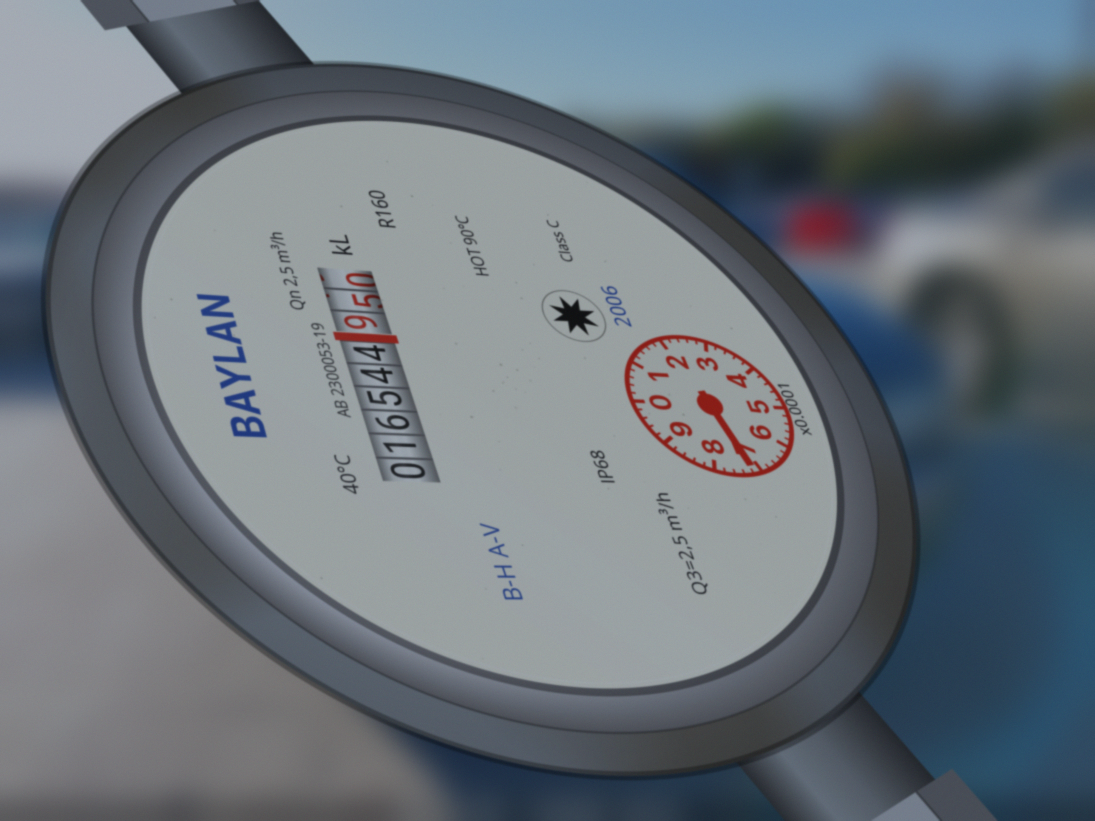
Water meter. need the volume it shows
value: 16544.9497 kL
